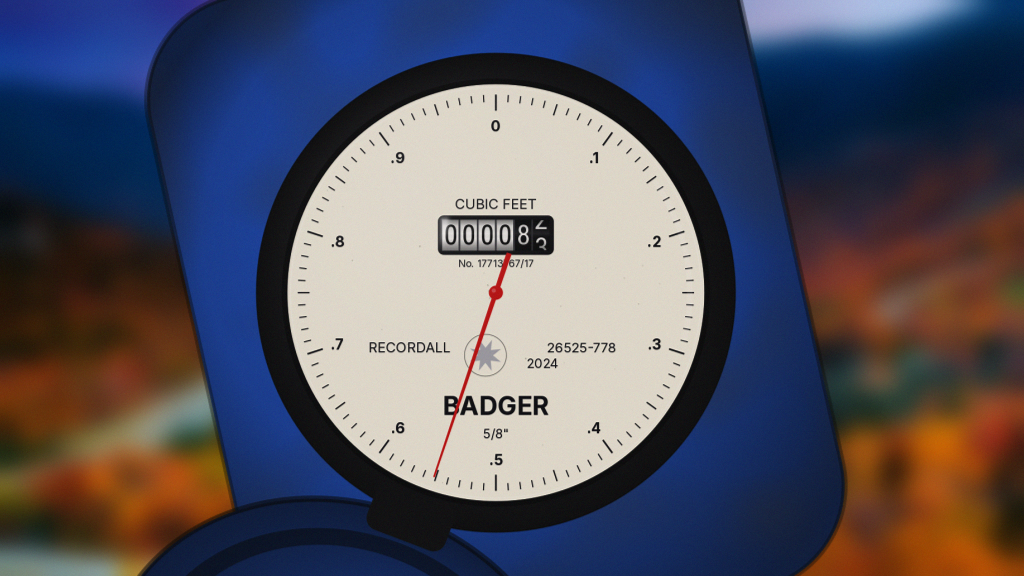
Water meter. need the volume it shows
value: 82.55 ft³
